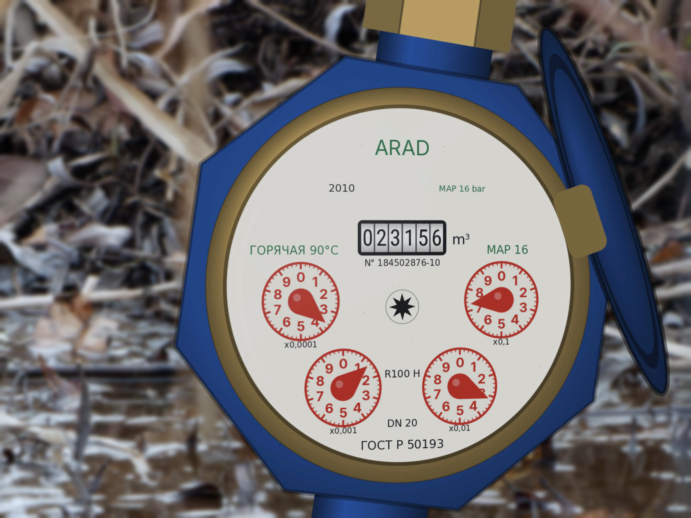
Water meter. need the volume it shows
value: 23156.7313 m³
